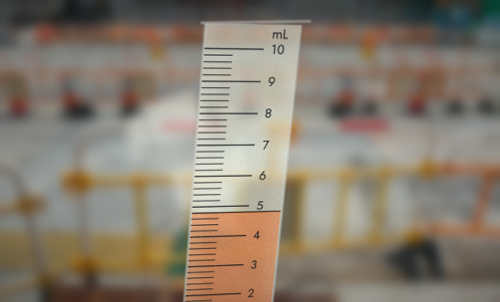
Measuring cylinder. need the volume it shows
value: 4.8 mL
